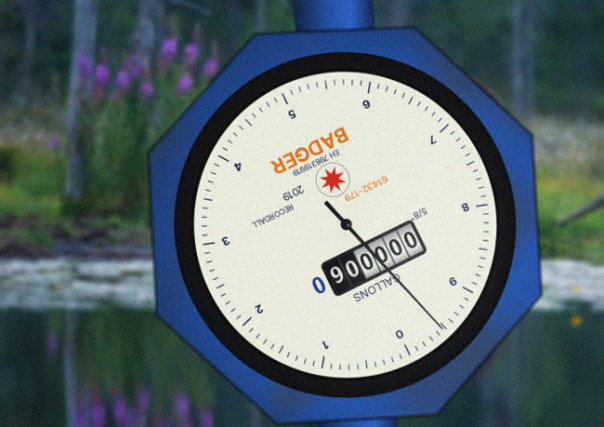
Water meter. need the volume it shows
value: 59.5 gal
